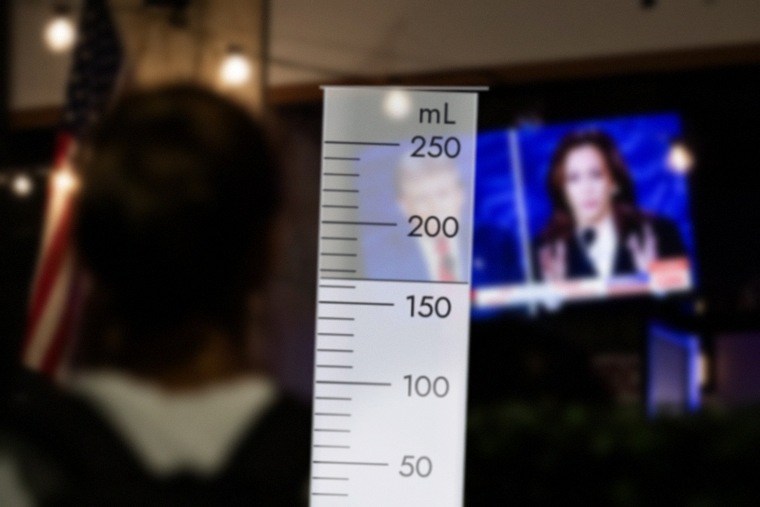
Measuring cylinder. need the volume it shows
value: 165 mL
